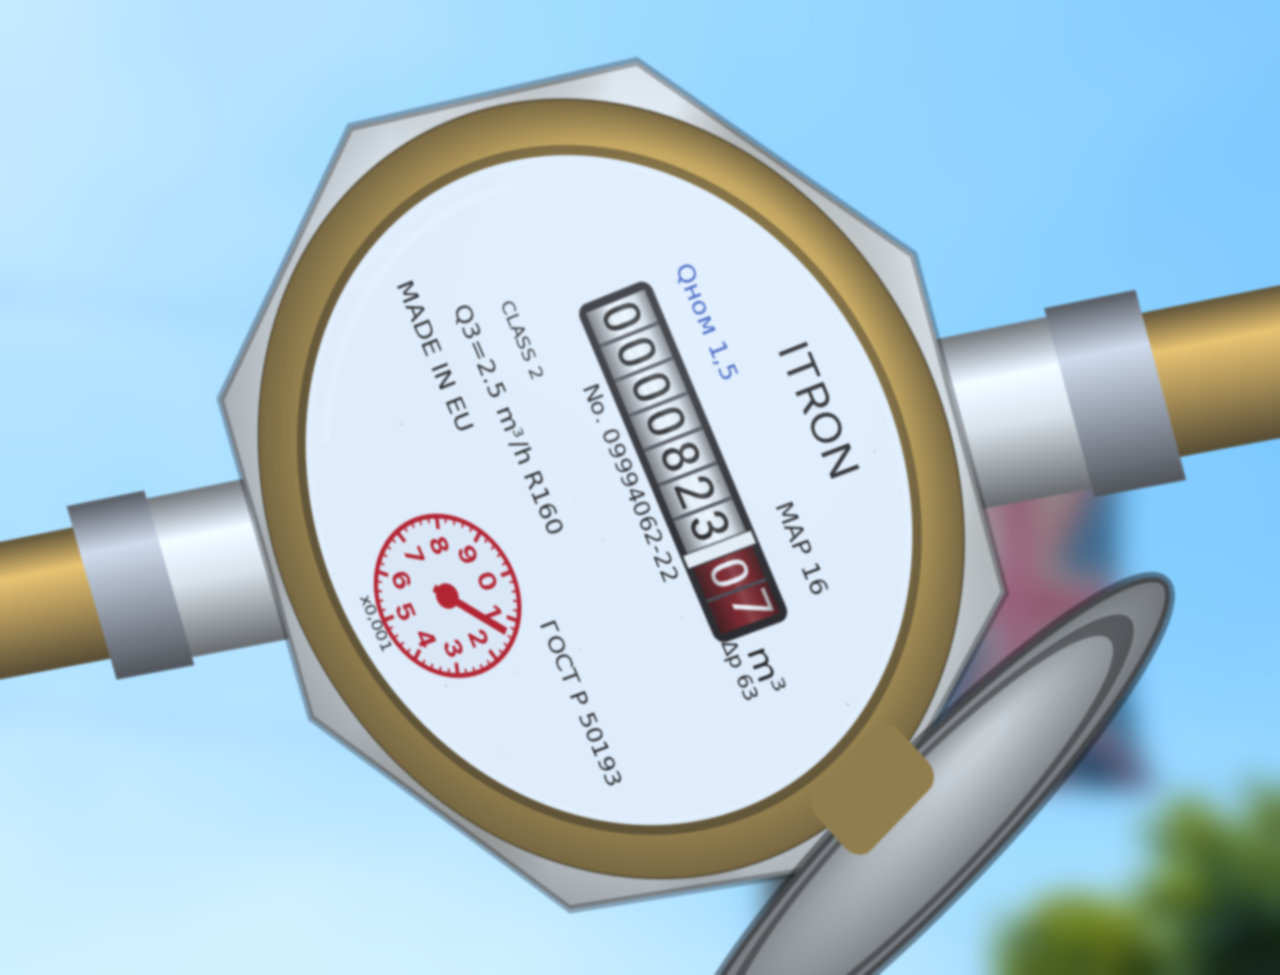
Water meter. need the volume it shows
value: 823.071 m³
